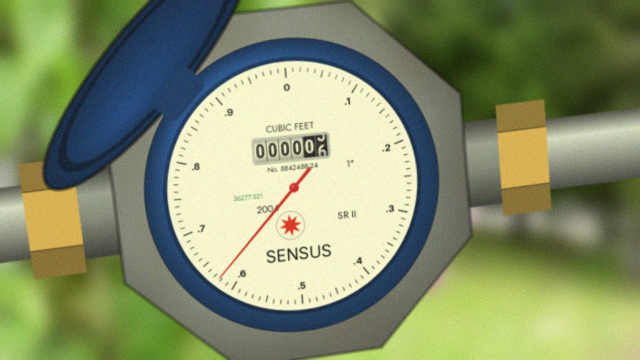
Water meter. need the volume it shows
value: 5.62 ft³
